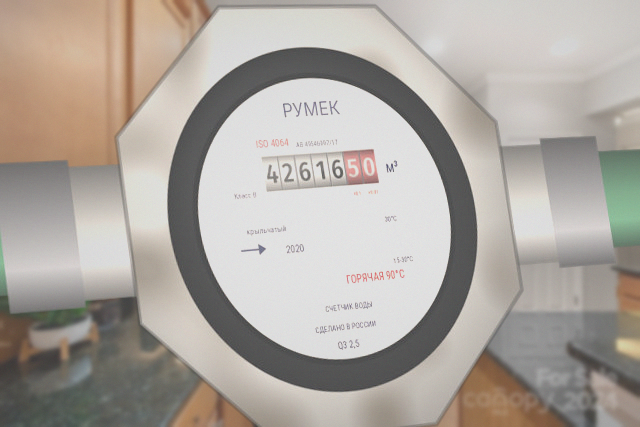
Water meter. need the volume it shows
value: 42616.50 m³
